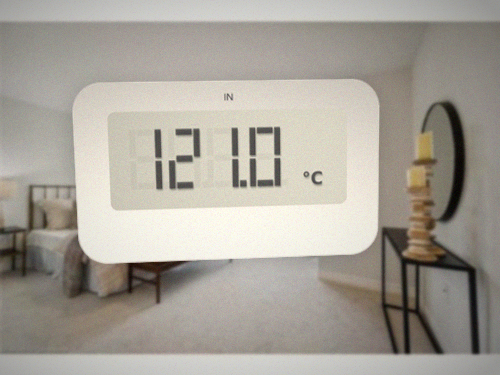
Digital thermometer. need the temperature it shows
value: 121.0 °C
